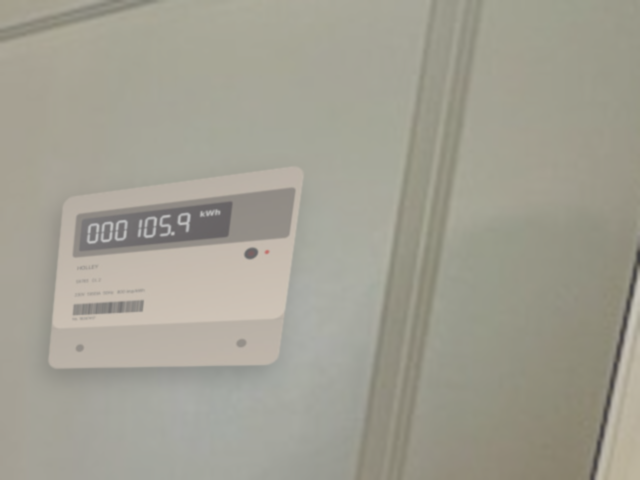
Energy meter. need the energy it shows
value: 105.9 kWh
